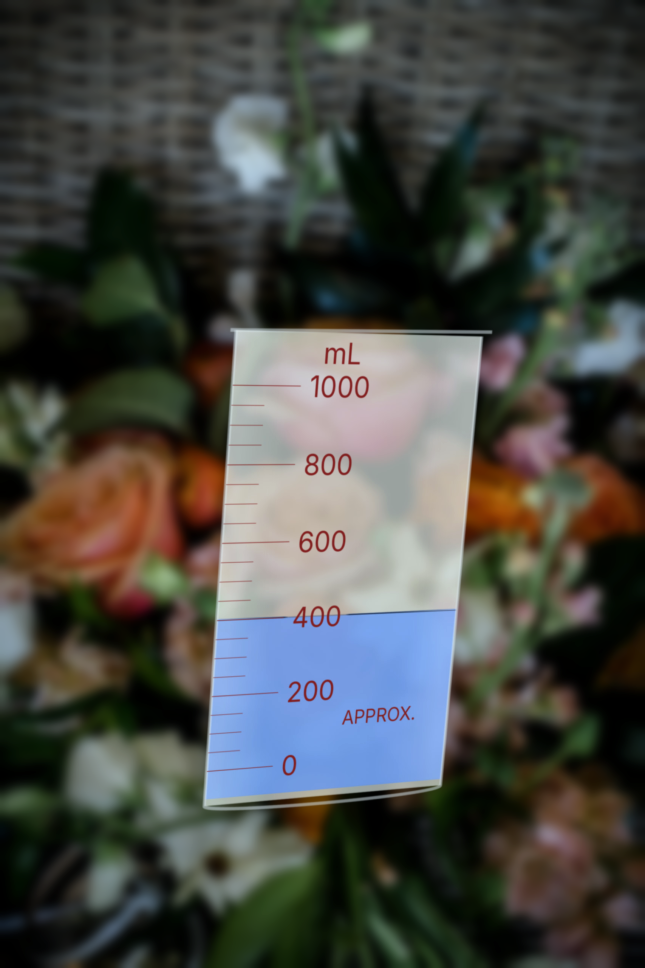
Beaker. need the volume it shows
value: 400 mL
